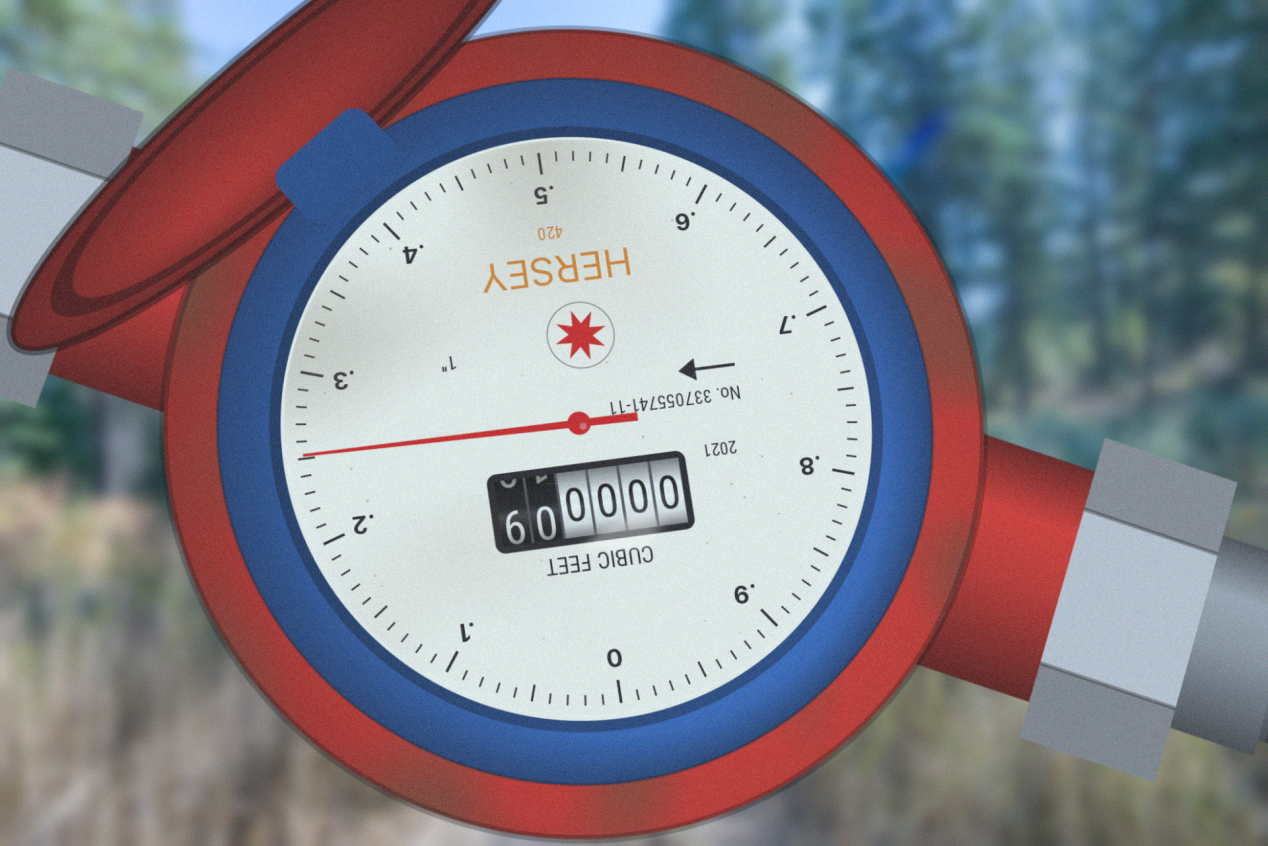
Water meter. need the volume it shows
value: 9.25 ft³
